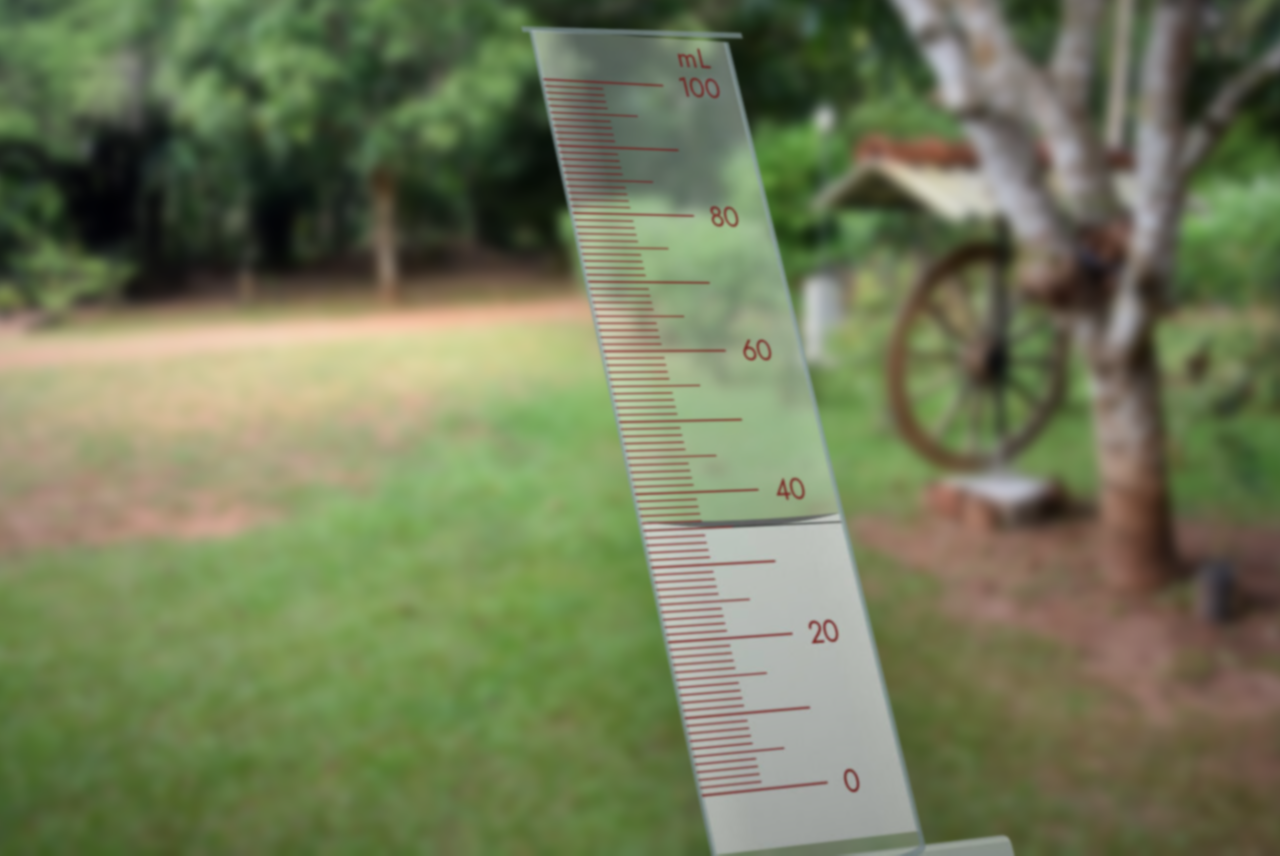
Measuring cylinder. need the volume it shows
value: 35 mL
